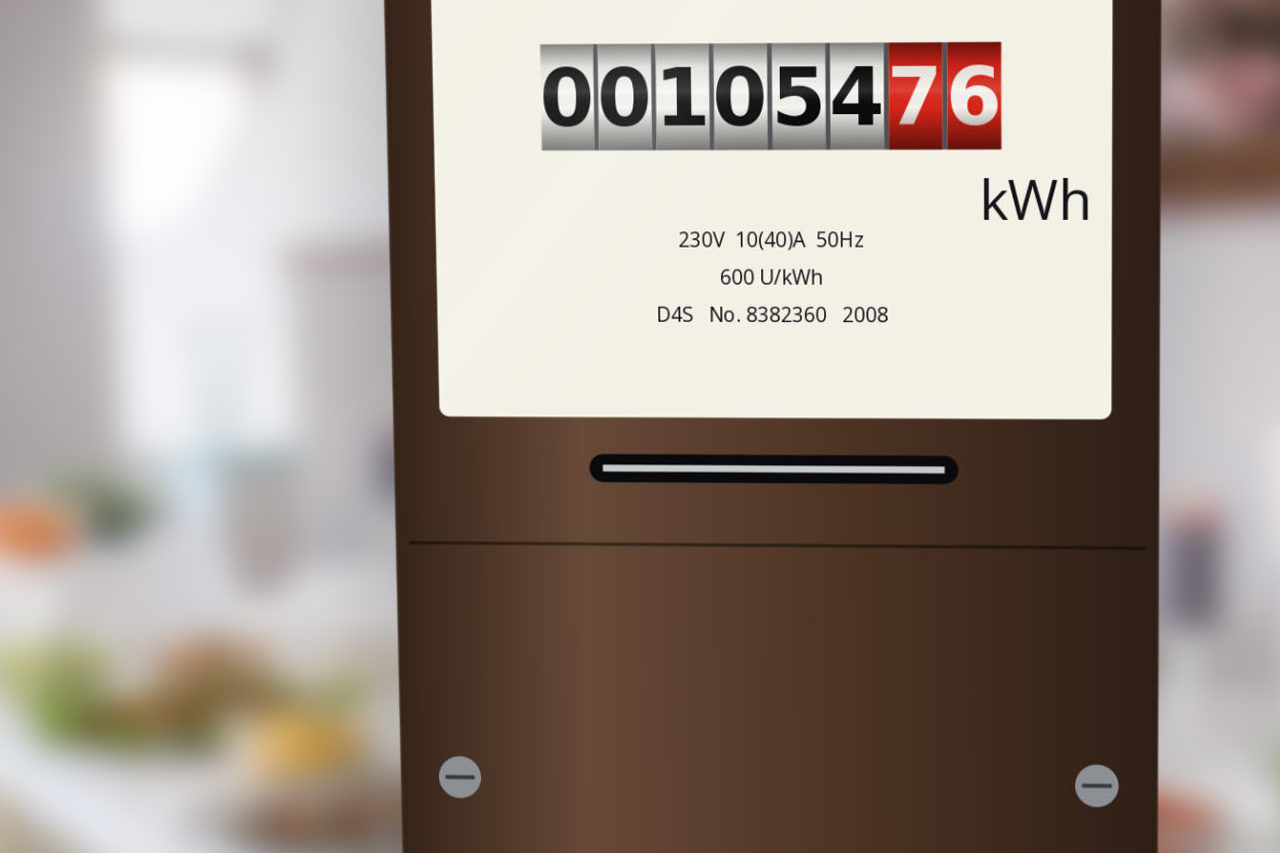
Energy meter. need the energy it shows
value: 1054.76 kWh
